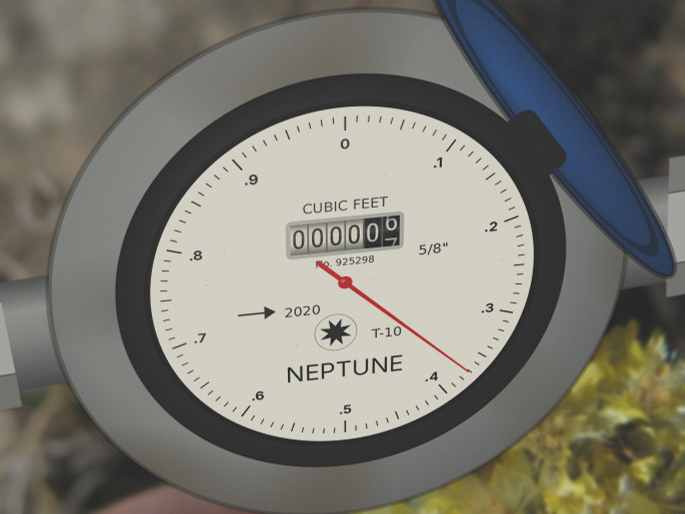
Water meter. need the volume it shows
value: 6.37 ft³
